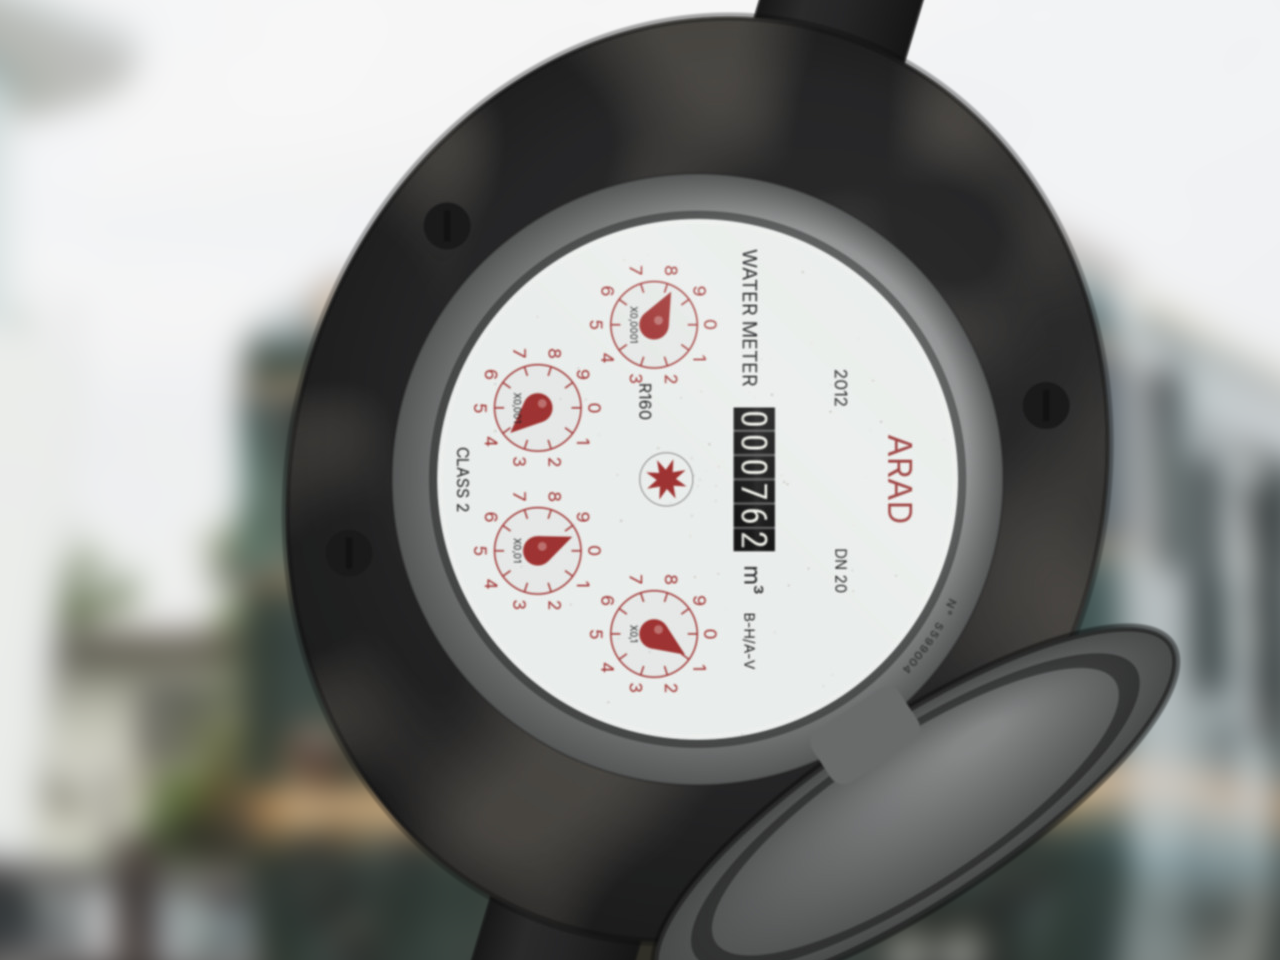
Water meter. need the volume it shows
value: 762.0938 m³
